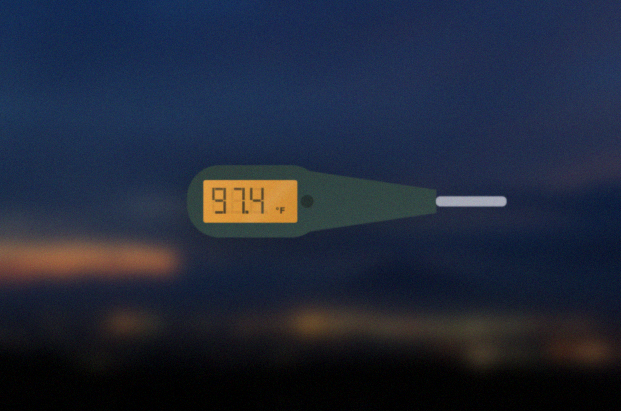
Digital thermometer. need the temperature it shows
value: 97.4 °F
